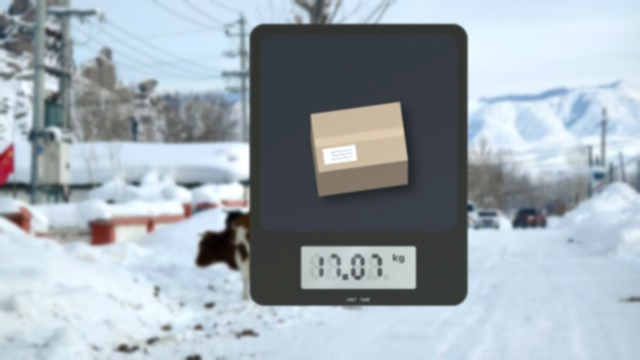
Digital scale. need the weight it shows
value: 17.07 kg
